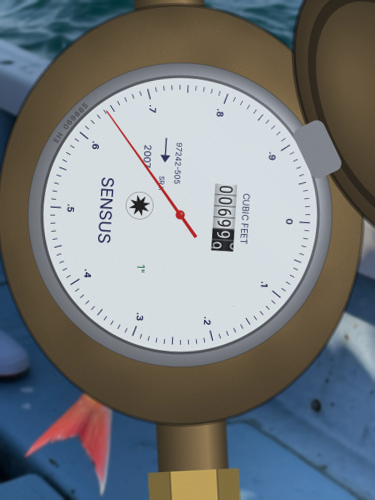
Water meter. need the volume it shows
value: 6998.64 ft³
